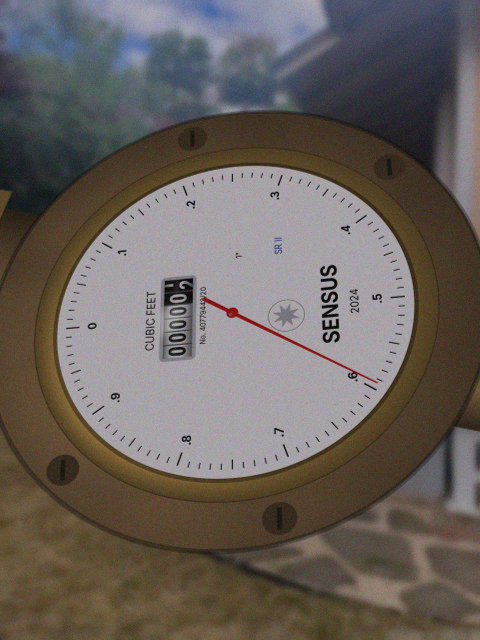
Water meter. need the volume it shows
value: 1.59 ft³
